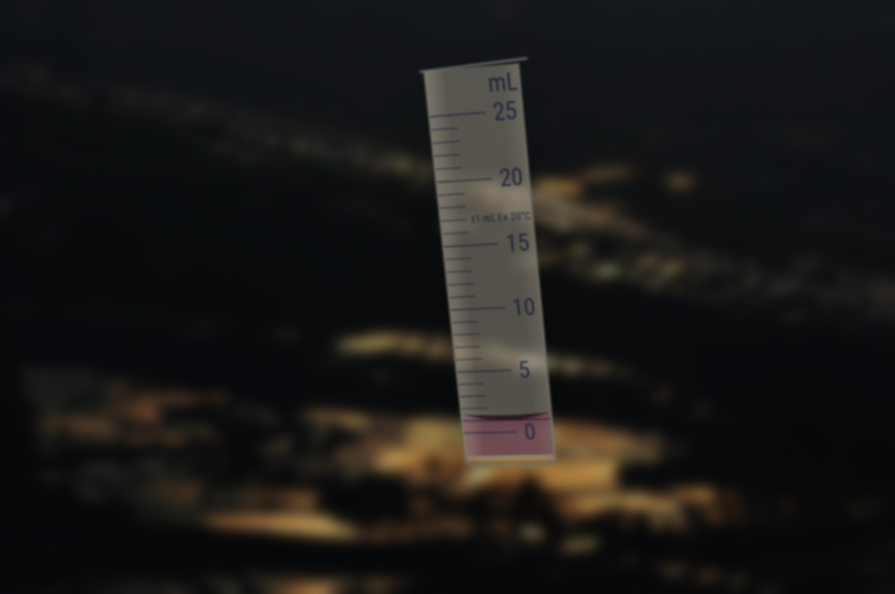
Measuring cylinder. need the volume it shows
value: 1 mL
